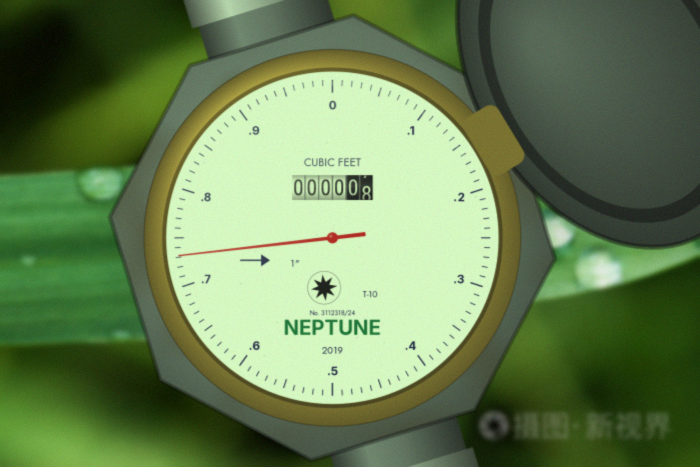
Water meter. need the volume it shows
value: 7.73 ft³
